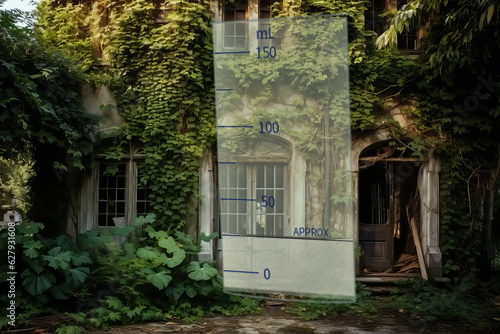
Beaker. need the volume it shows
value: 25 mL
